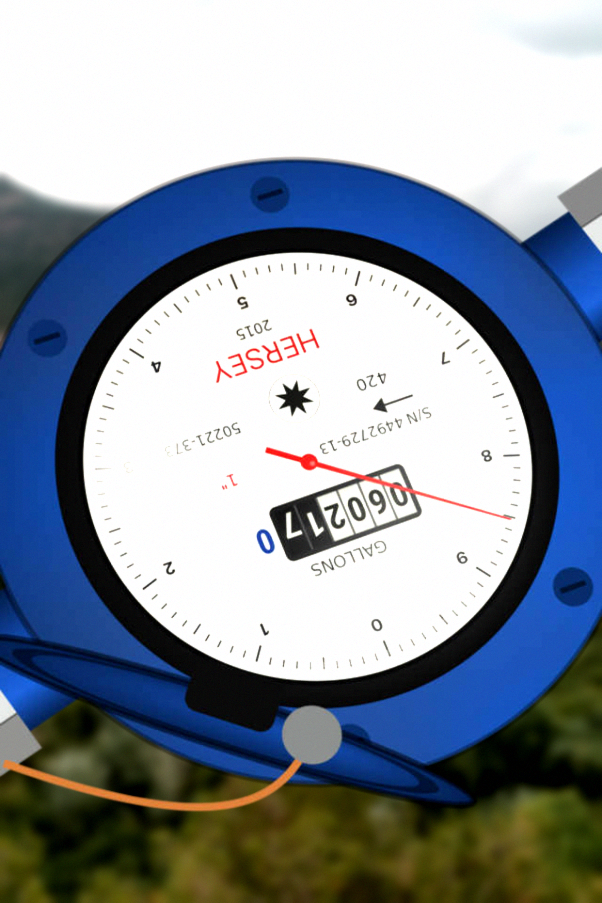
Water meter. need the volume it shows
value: 602168.5 gal
